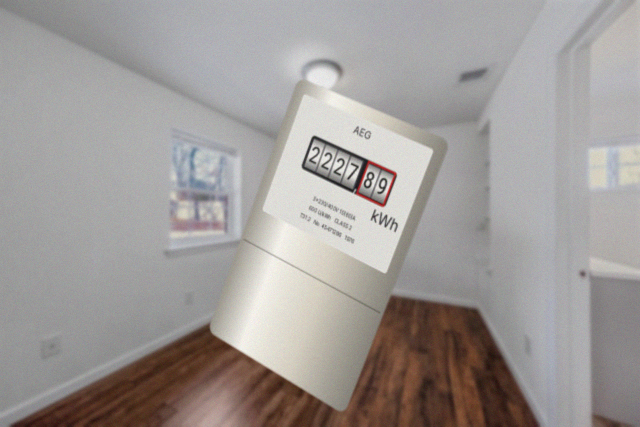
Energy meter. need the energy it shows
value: 2227.89 kWh
